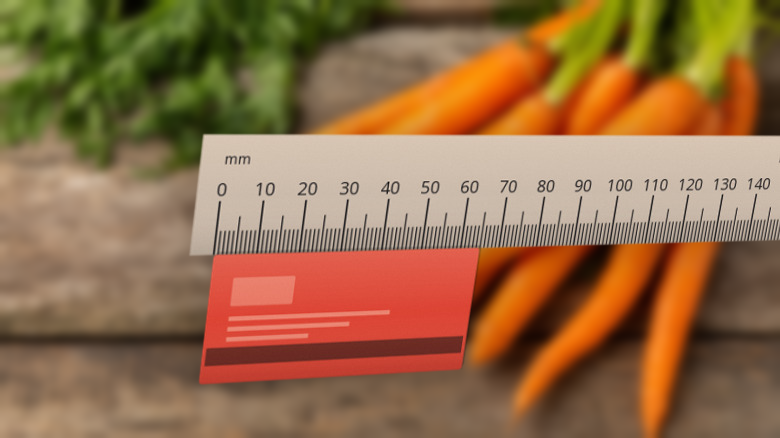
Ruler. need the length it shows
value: 65 mm
